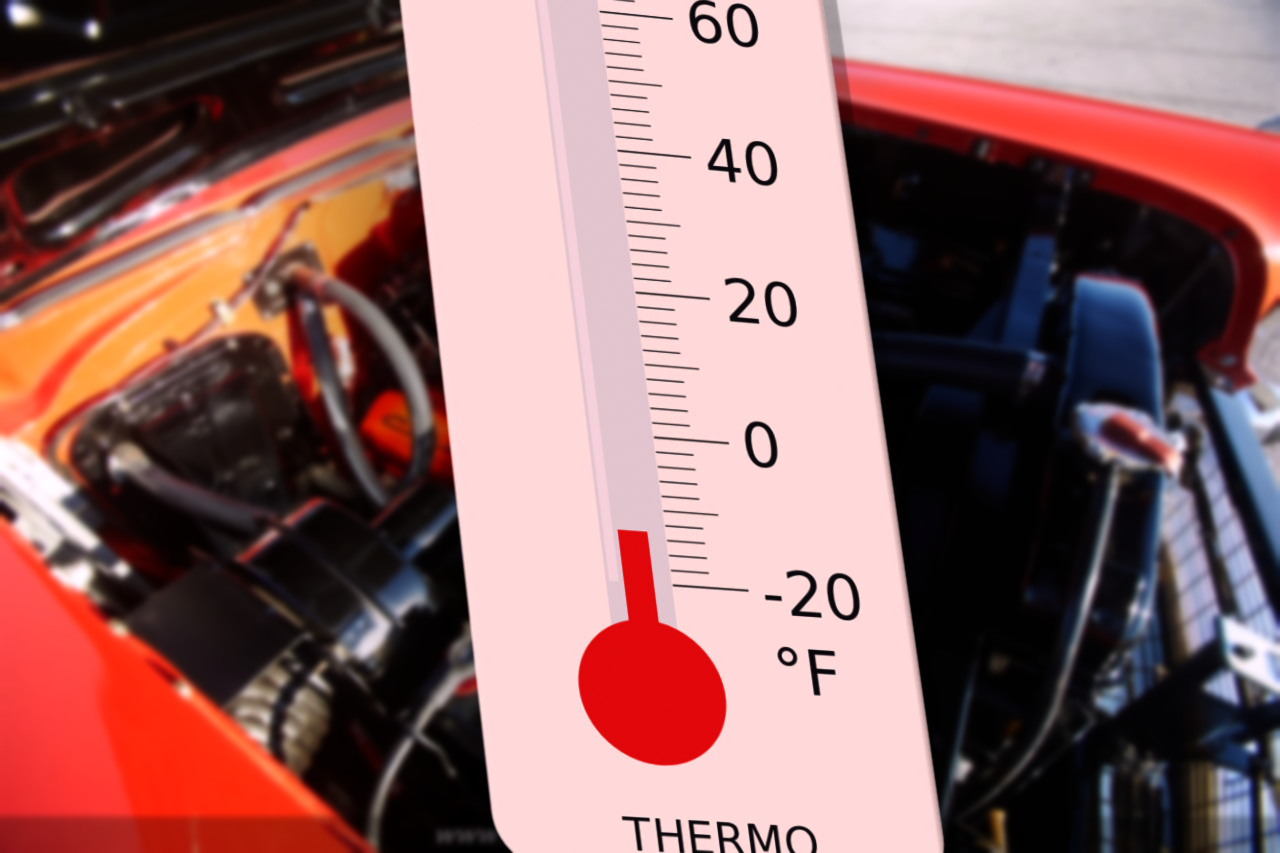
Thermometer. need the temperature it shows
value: -13 °F
